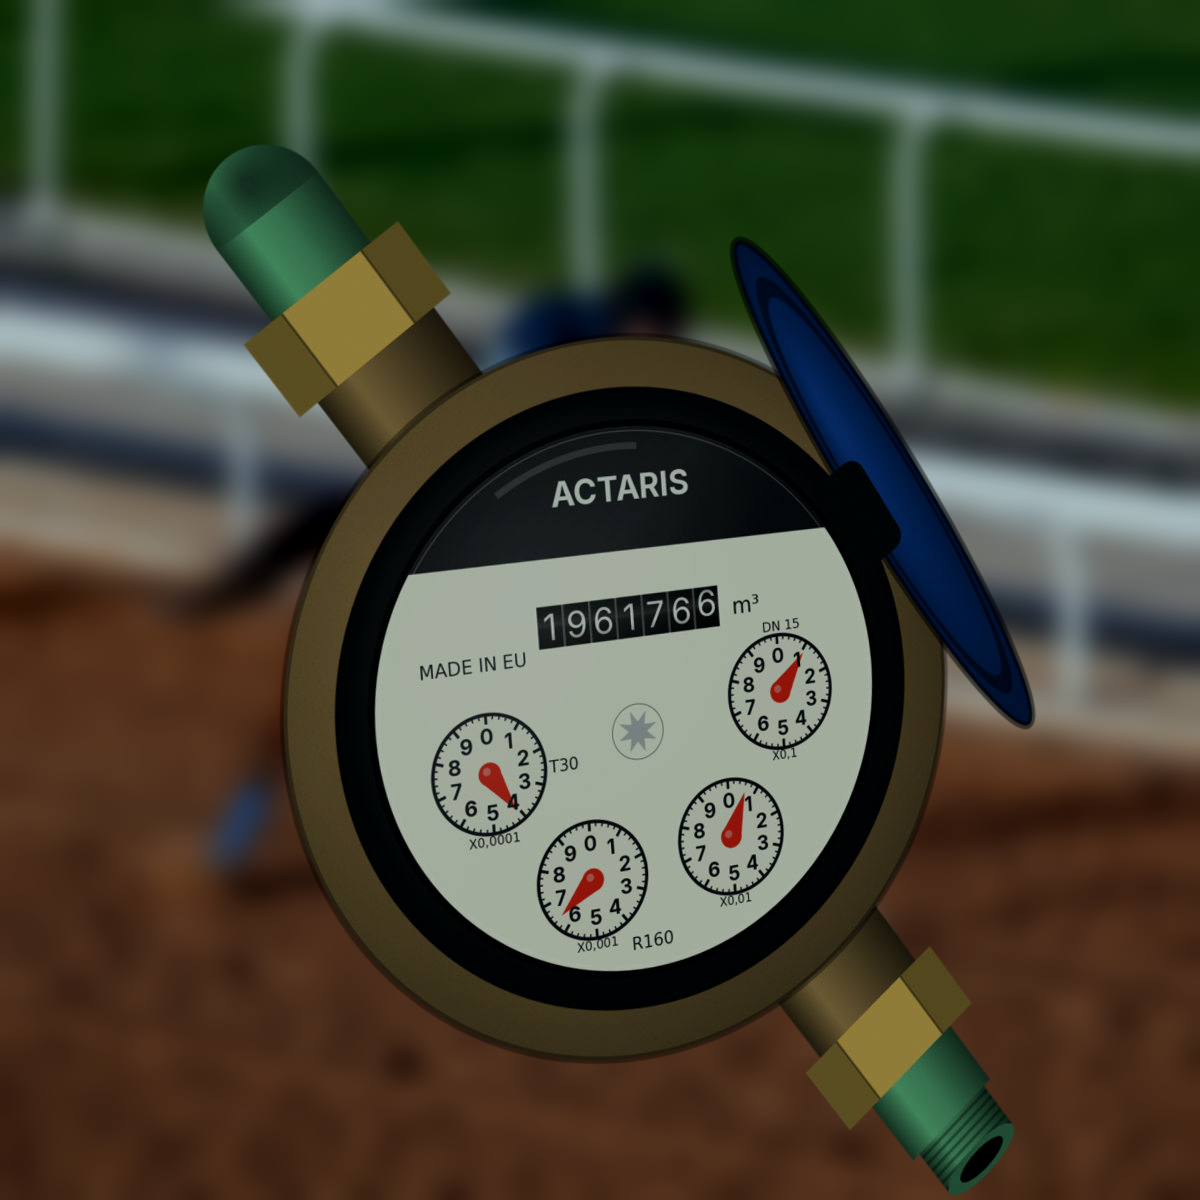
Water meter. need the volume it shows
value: 1961766.1064 m³
